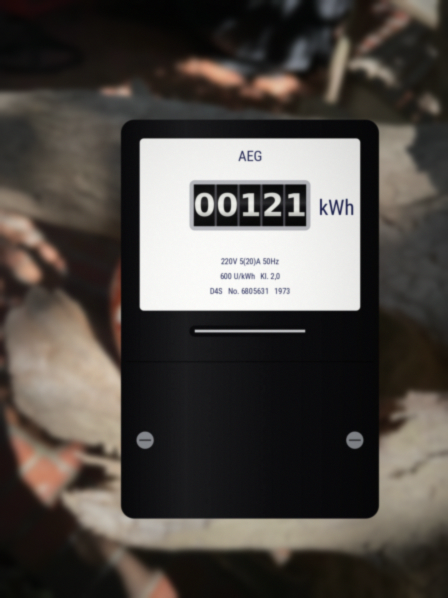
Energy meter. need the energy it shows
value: 121 kWh
